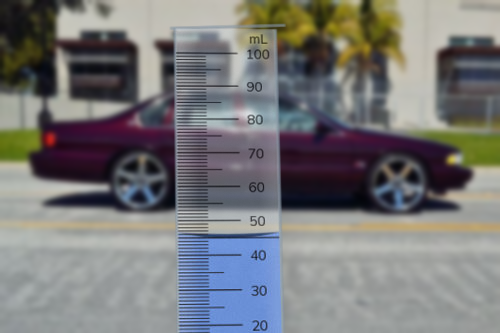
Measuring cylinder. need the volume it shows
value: 45 mL
